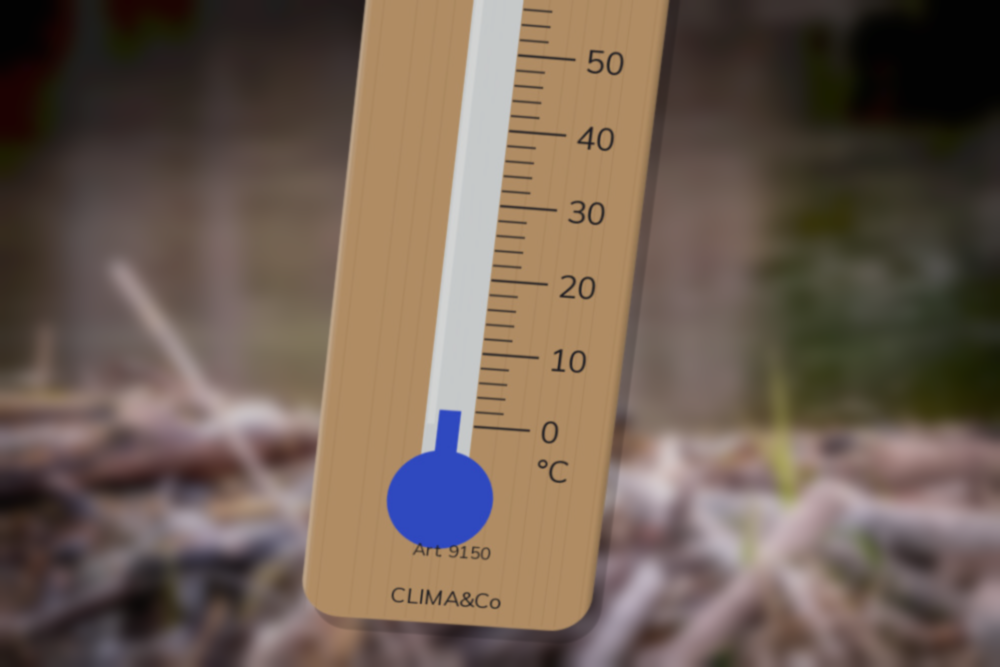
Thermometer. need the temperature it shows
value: 2 °C
